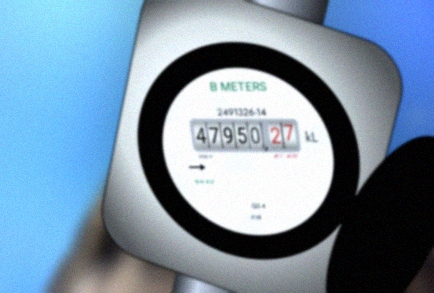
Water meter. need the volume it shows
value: 47950.27 kL
